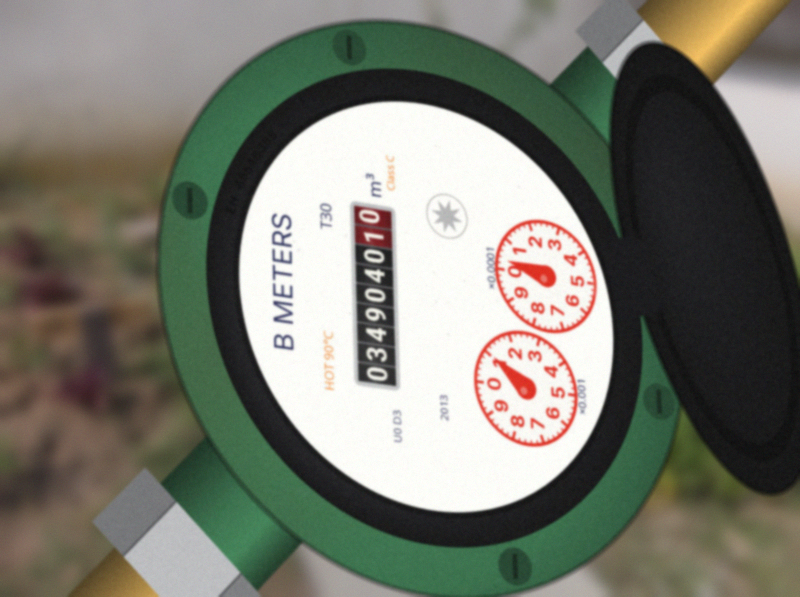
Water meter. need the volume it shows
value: 349040.1010 m³
